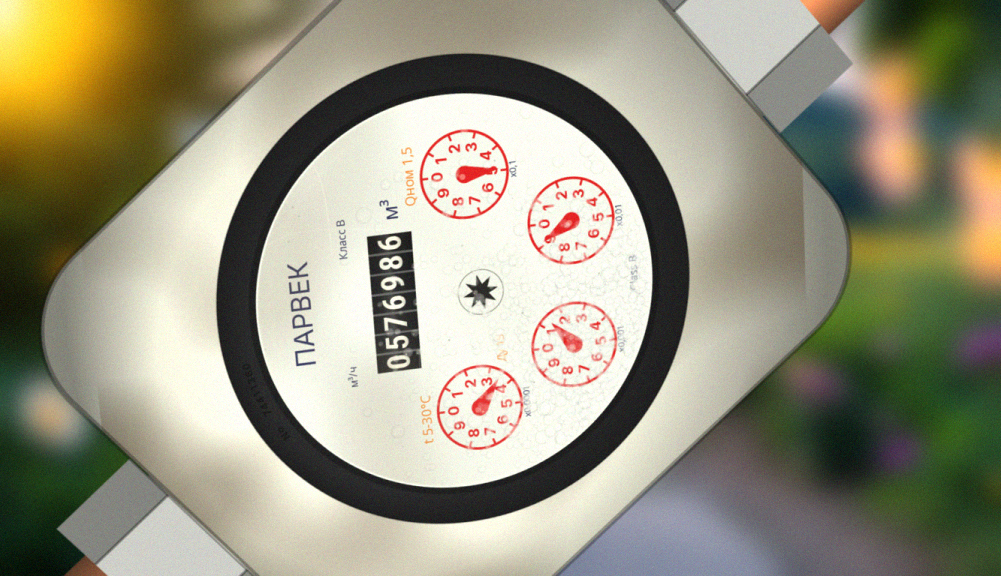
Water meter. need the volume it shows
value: 576986.4913 m³
